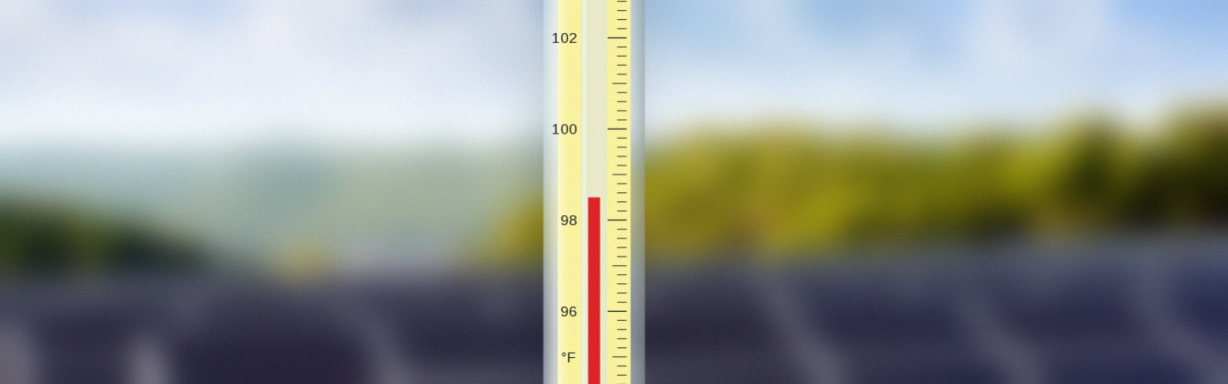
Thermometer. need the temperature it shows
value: 98.5 °F
